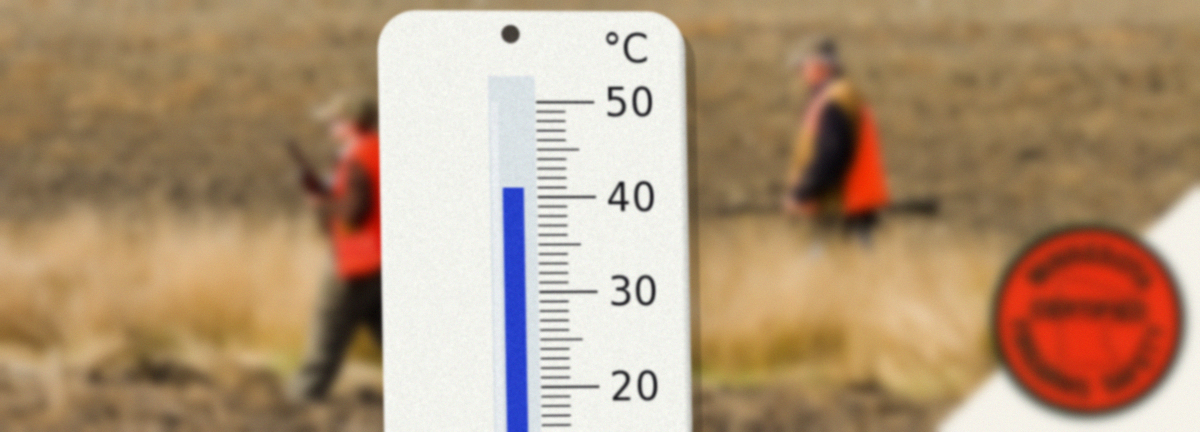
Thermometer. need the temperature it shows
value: 41 °C
